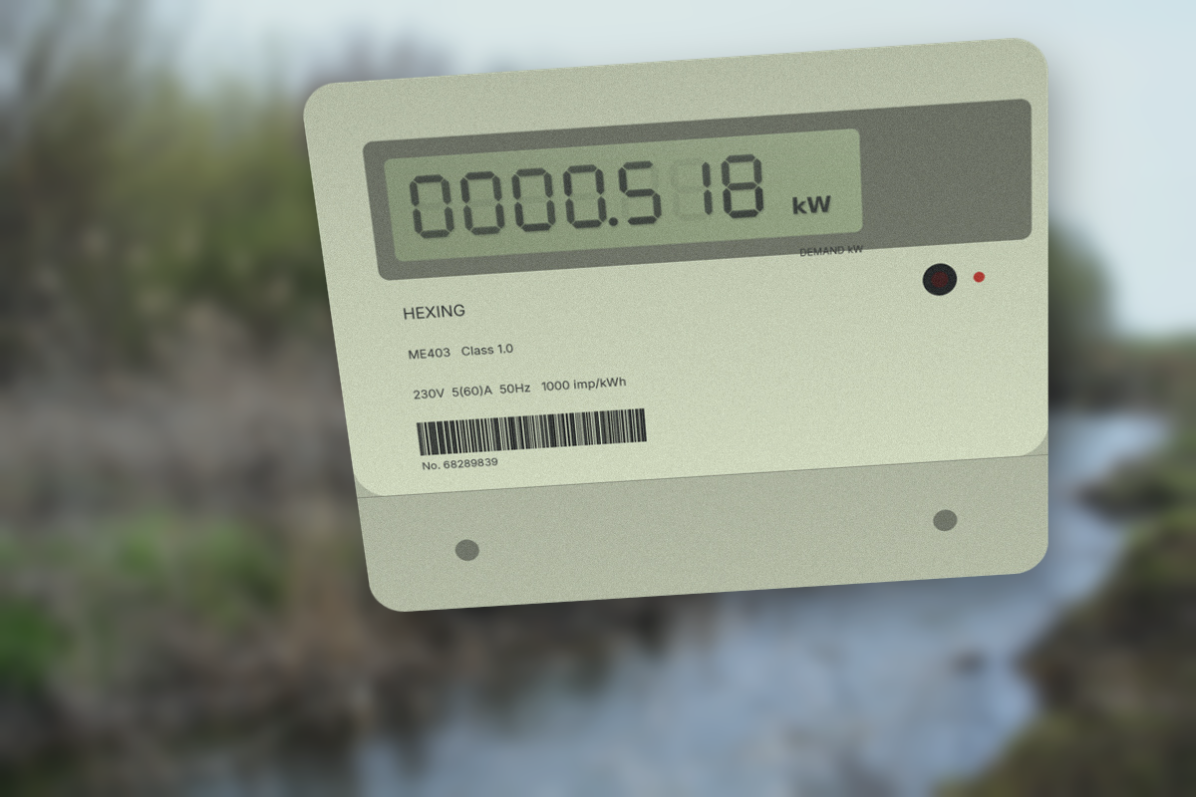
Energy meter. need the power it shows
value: 0.518 kW
